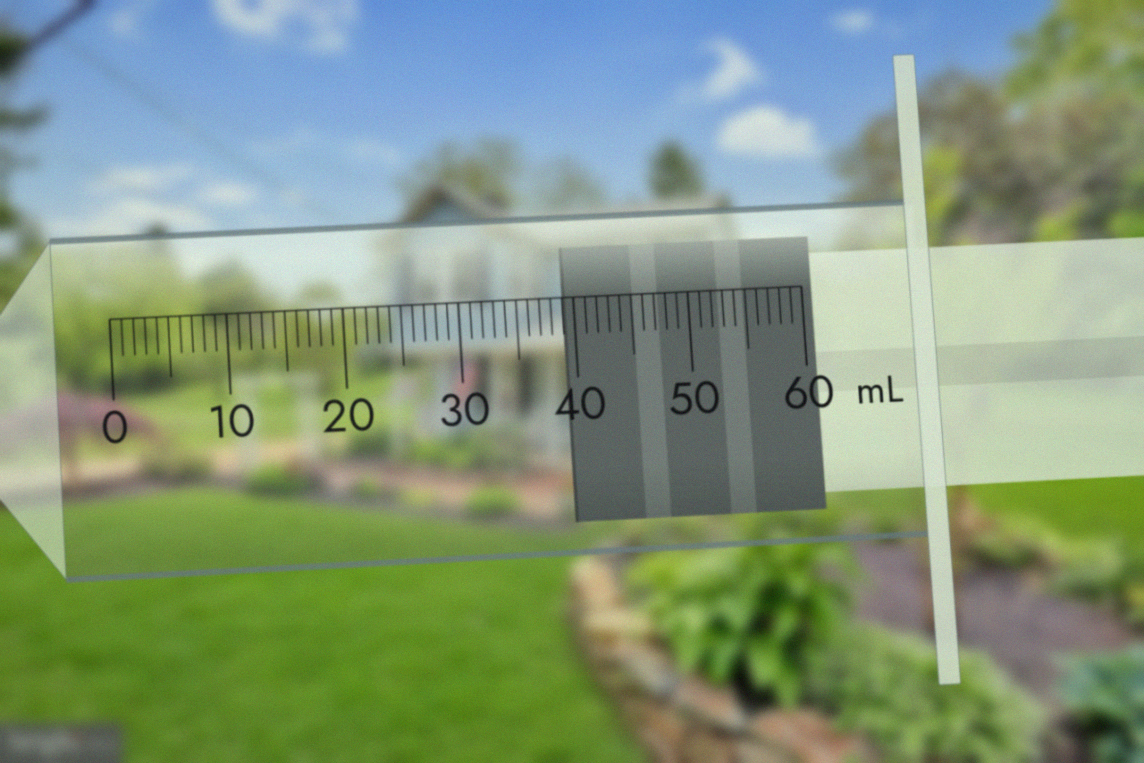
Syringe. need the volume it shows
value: 39 mL
